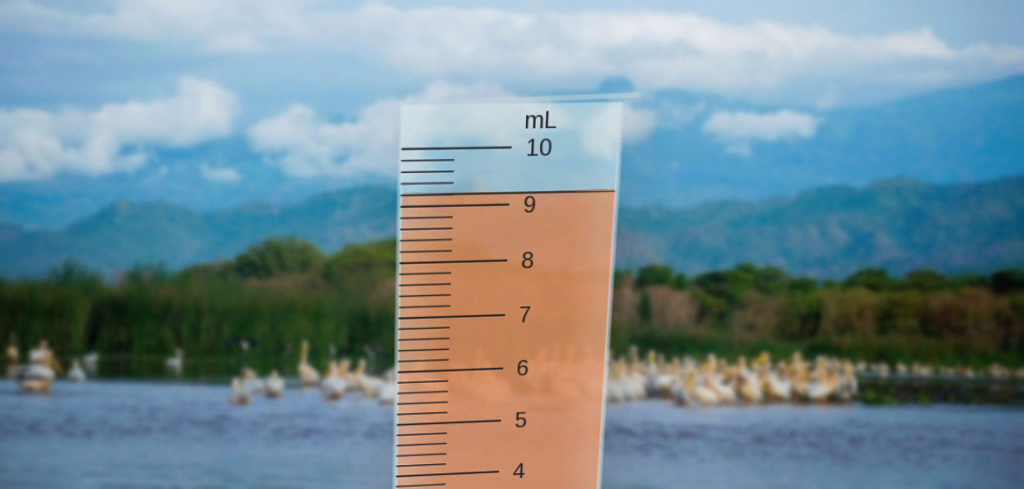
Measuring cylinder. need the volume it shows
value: 9.2 mL
